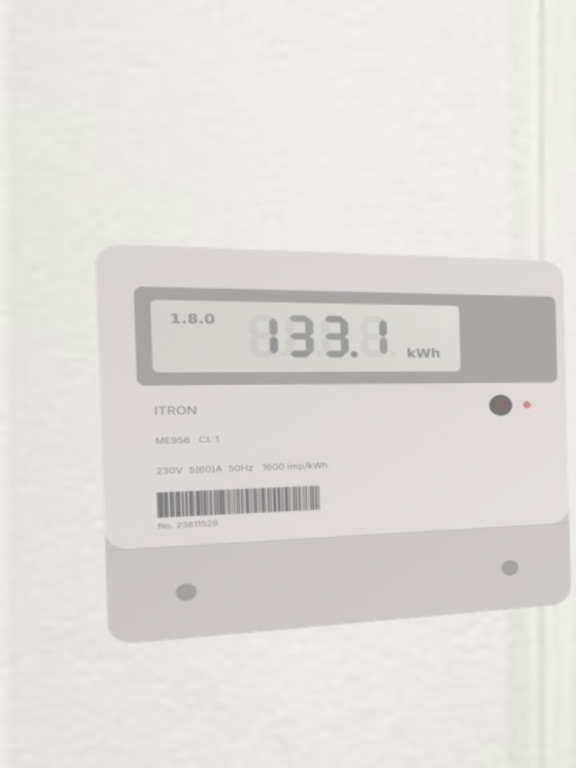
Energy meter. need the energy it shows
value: 133.1 kWh
